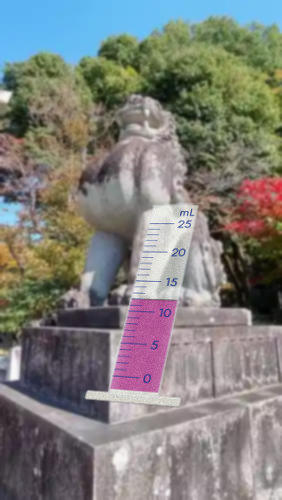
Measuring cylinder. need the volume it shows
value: 12 mL
